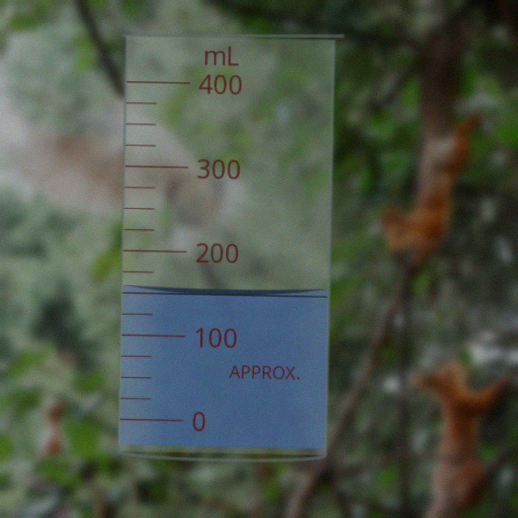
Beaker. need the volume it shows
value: 150 mL
